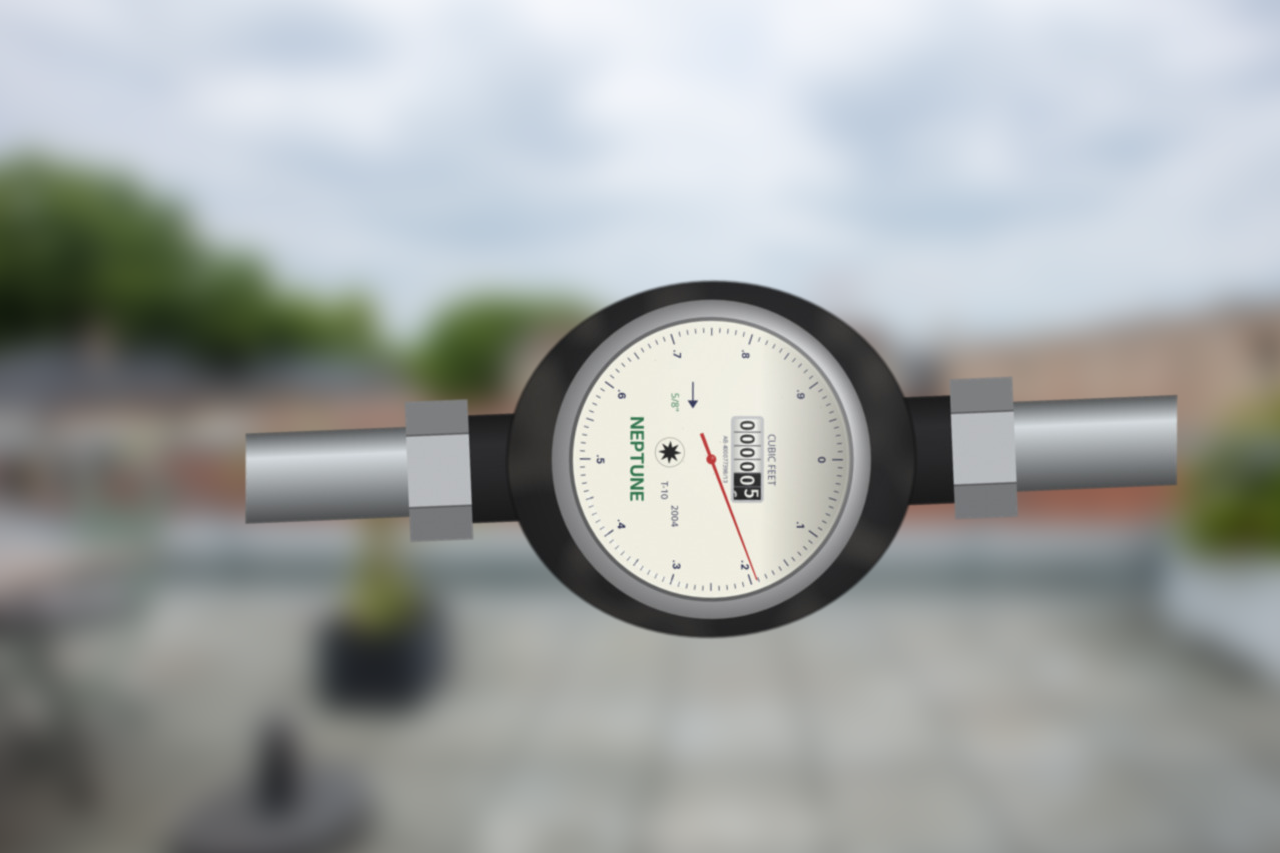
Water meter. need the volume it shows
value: 5.19 ft³
